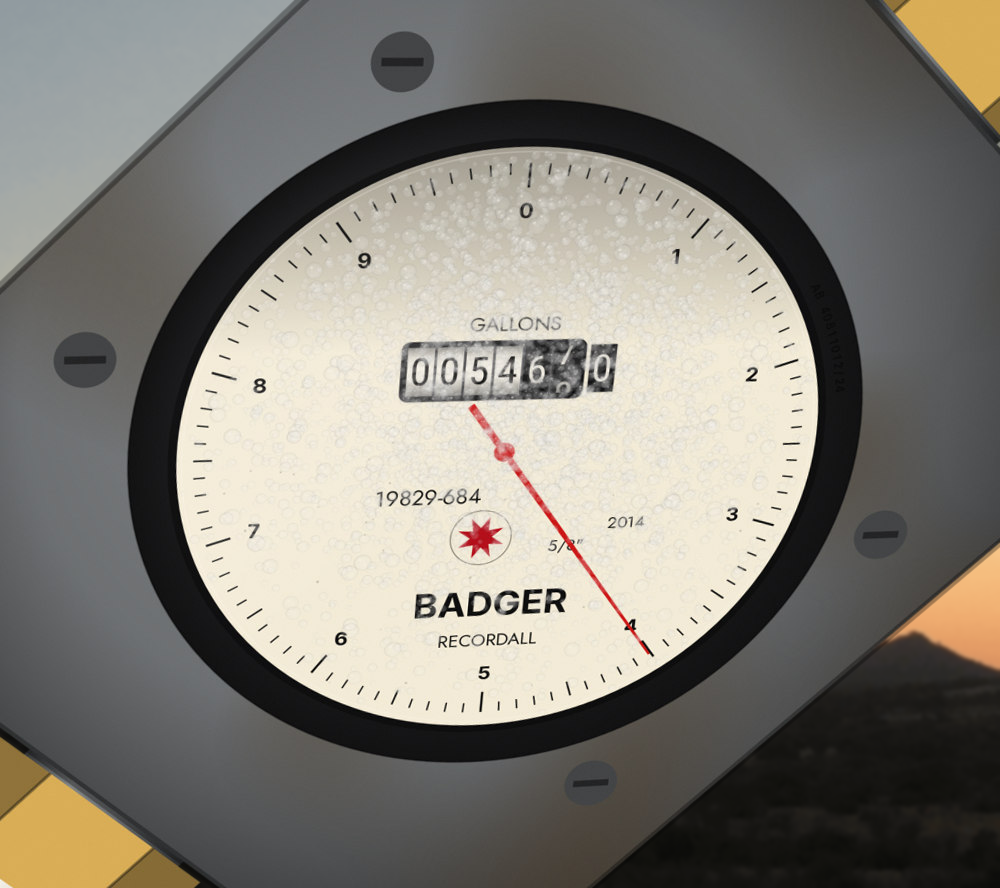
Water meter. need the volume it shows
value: 54674.0 gal
